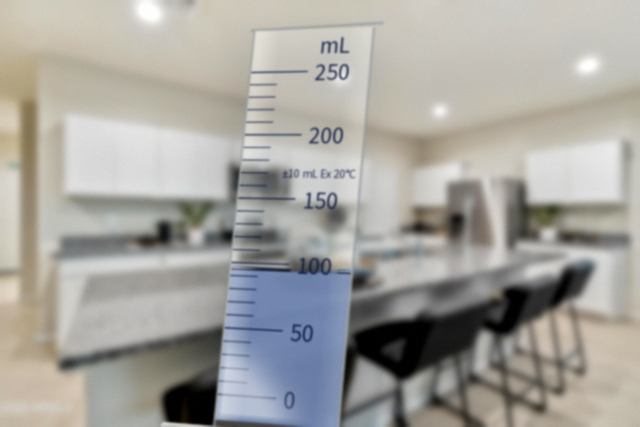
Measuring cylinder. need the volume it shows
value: 95 mL
